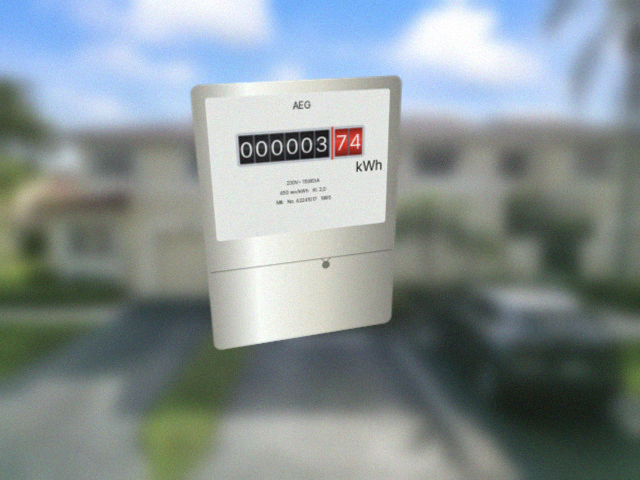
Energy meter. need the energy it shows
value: 3.74 kWh
